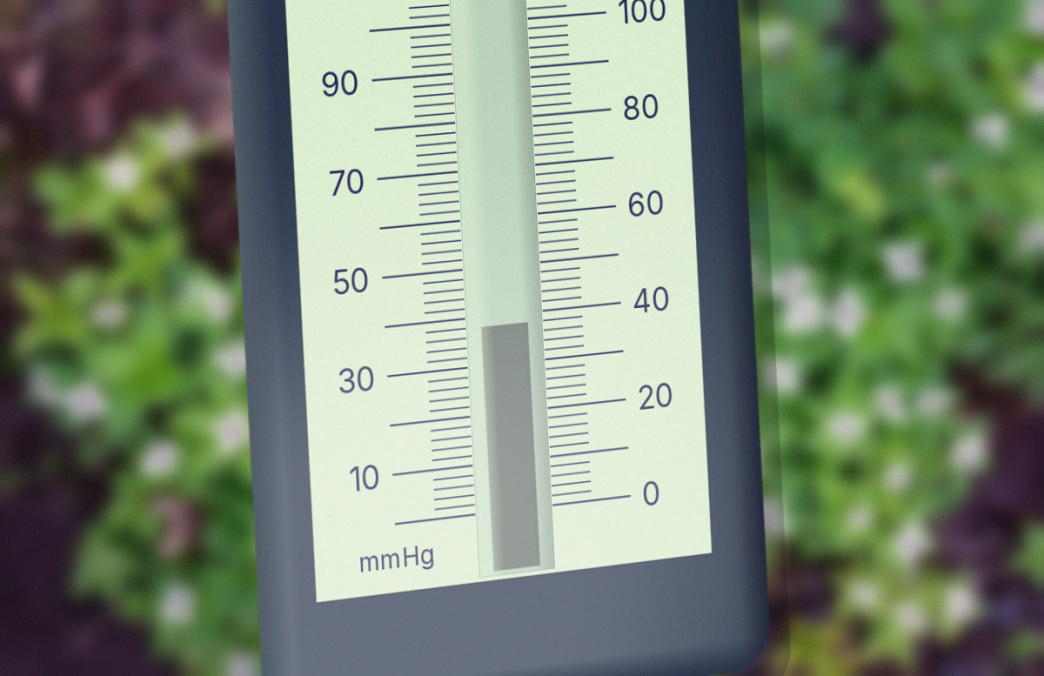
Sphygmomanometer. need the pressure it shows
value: 38 mmHg
